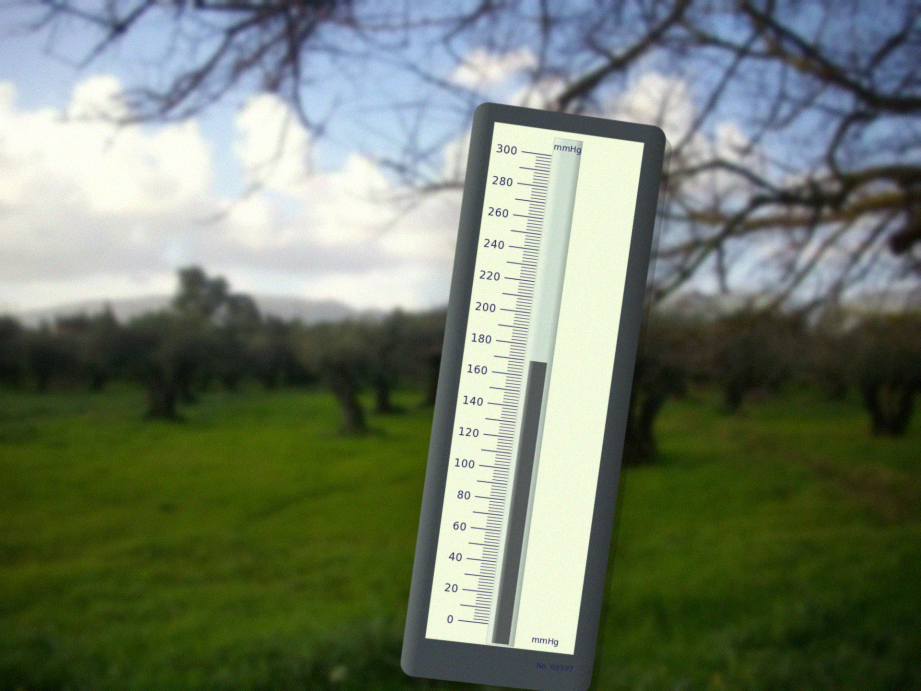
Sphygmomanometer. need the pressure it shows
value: 170 mmHg
